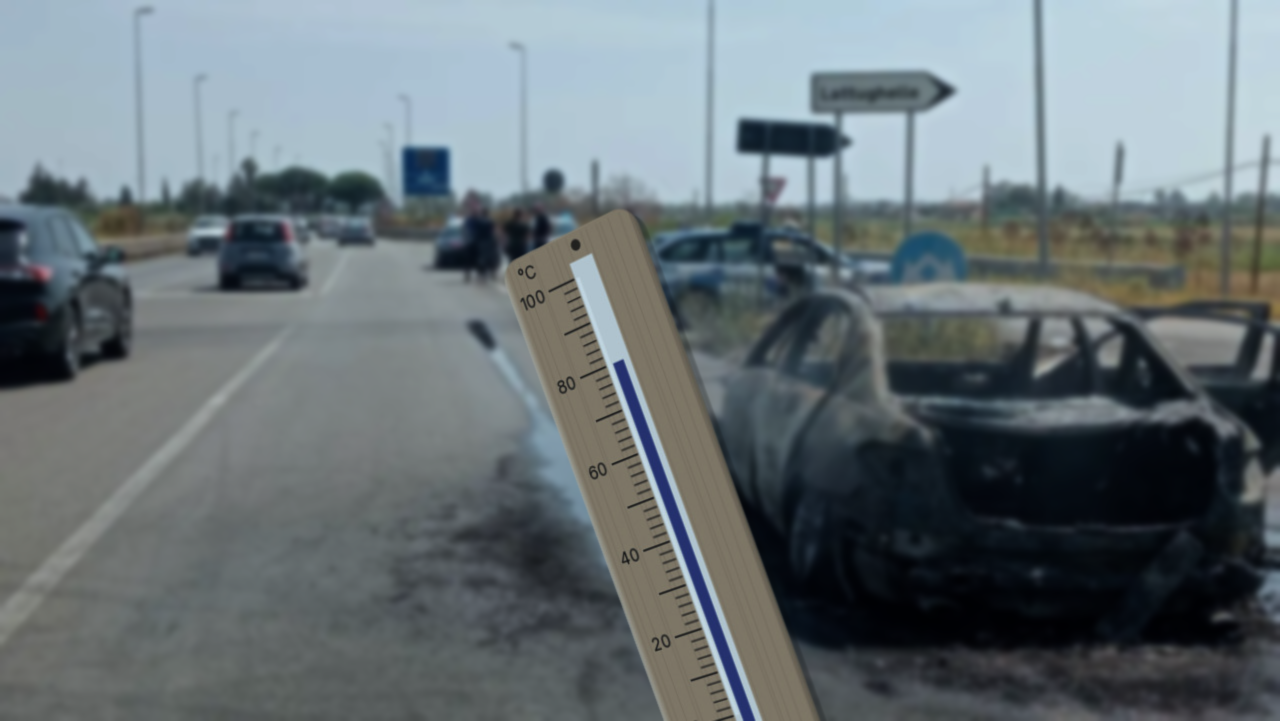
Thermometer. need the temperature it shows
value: 80 °C
